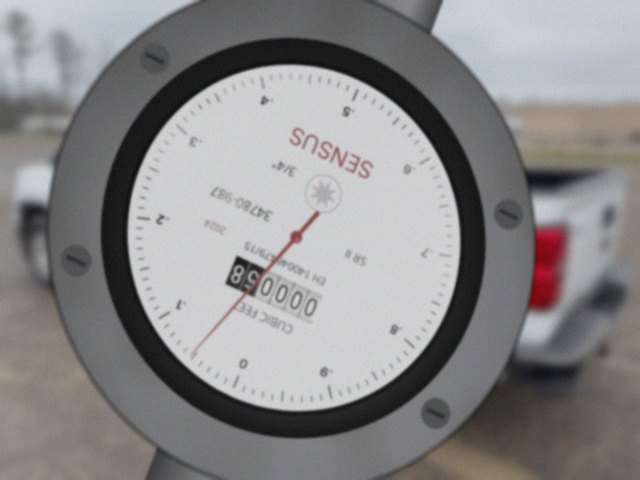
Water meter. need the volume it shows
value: 58.05 ft³
